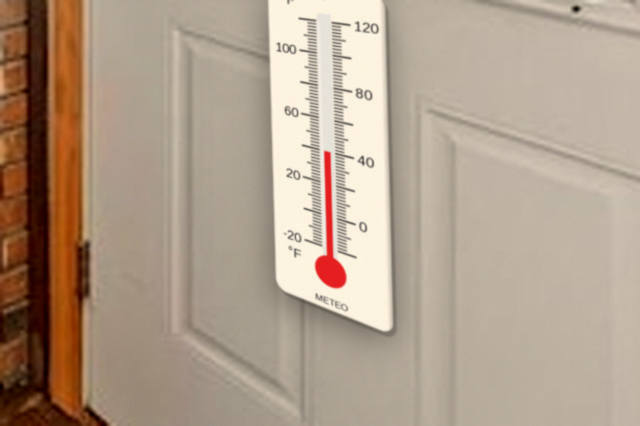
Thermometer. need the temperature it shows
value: 40 °F
